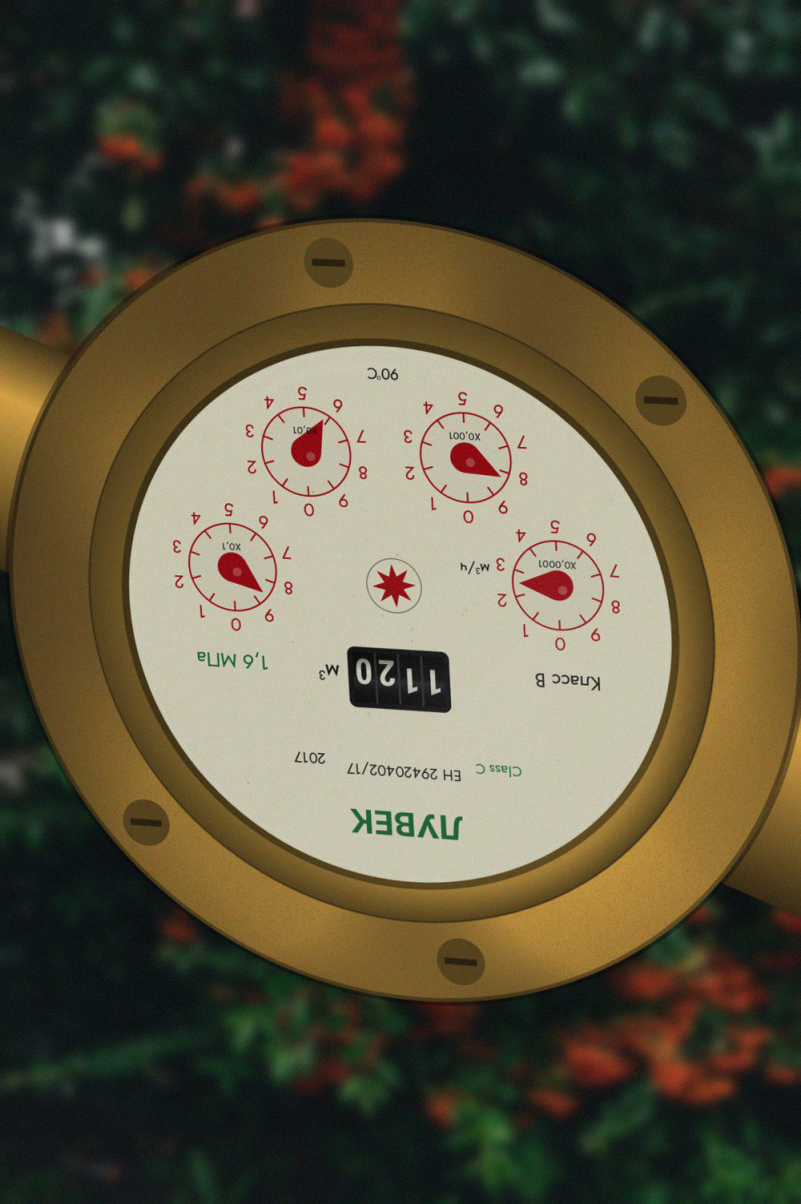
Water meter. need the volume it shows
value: 1119.8582 m³
